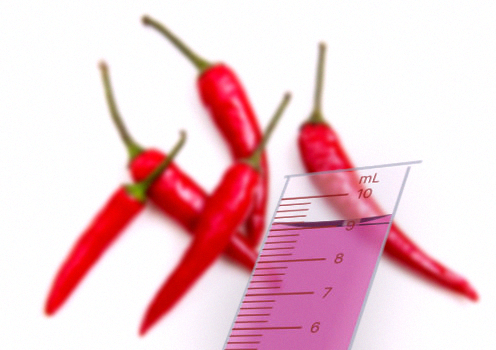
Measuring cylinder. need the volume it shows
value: 9 mL
